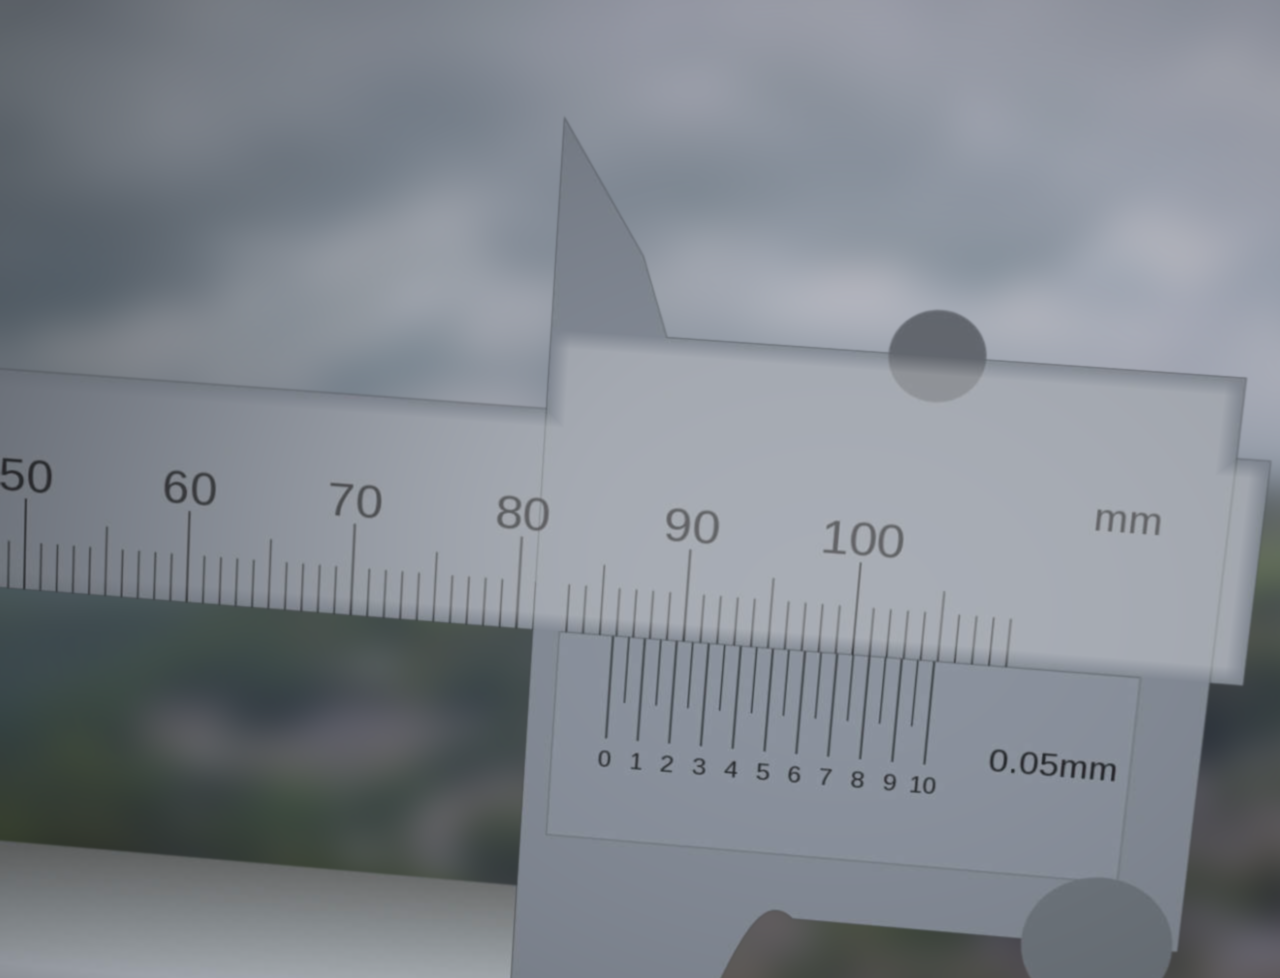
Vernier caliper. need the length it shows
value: 85.8 mm
